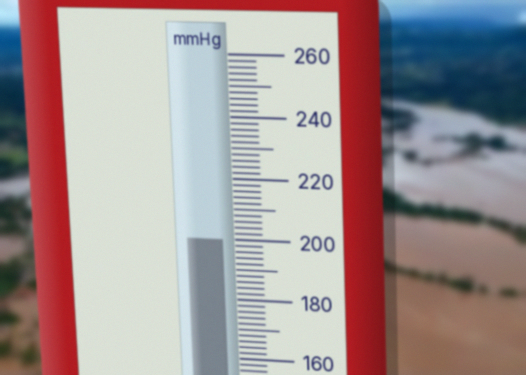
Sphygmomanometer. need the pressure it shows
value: 200 mmHg
